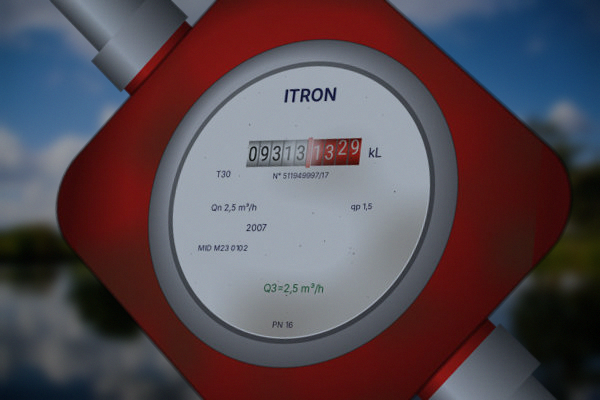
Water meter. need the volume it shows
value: 9313.1329 kL
